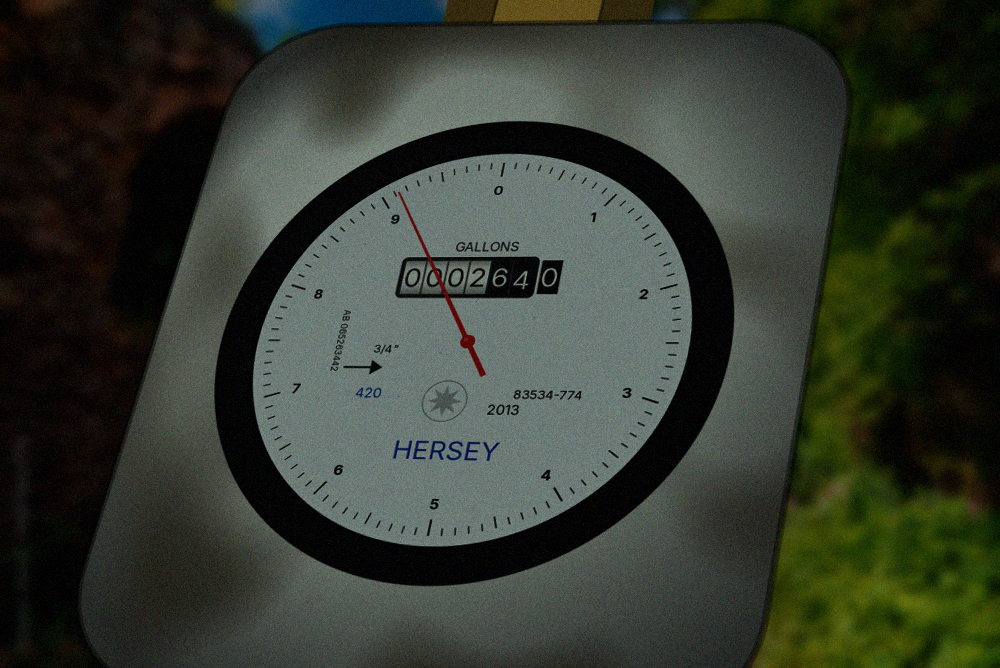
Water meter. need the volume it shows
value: 2639.1 gal
